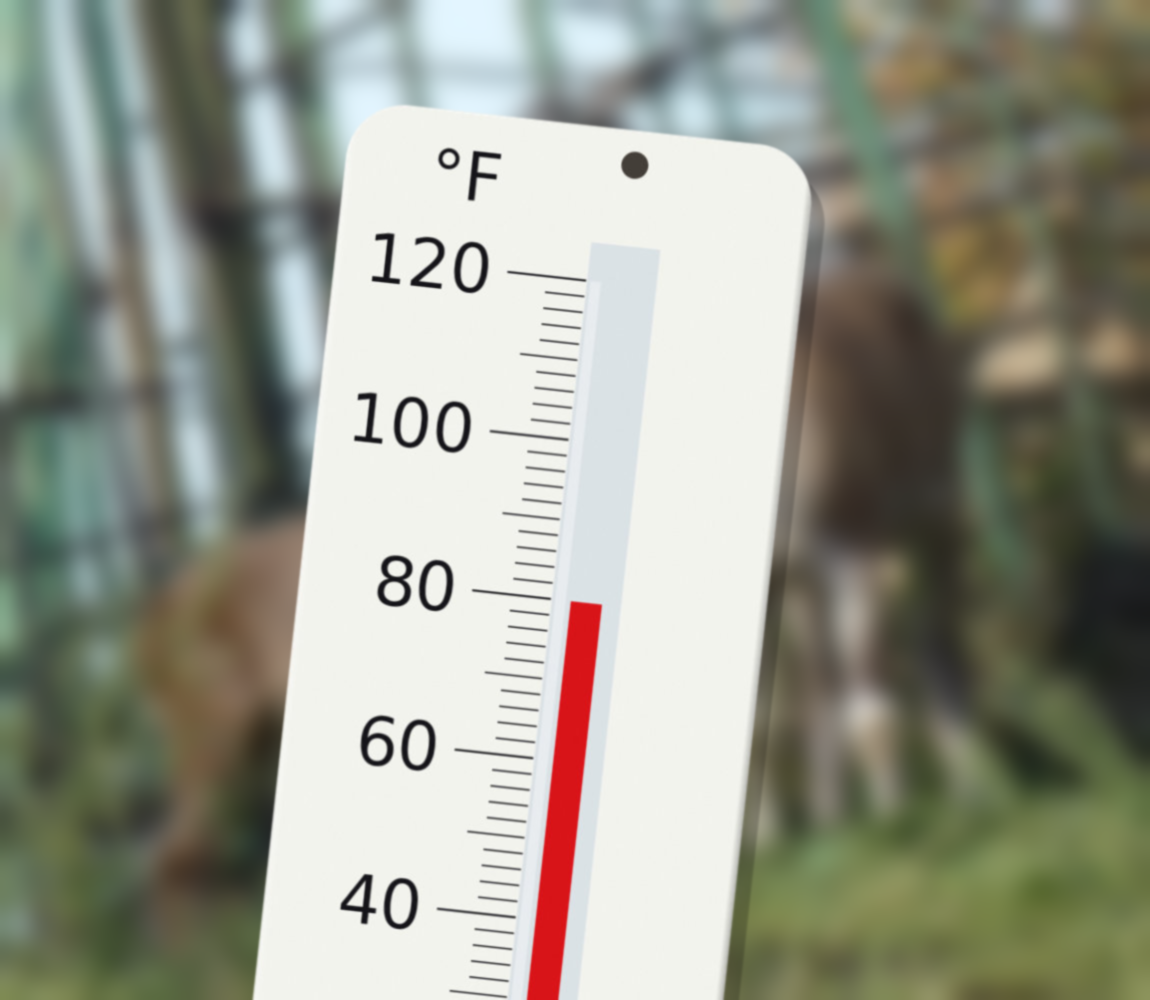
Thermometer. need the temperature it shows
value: 80 °F
